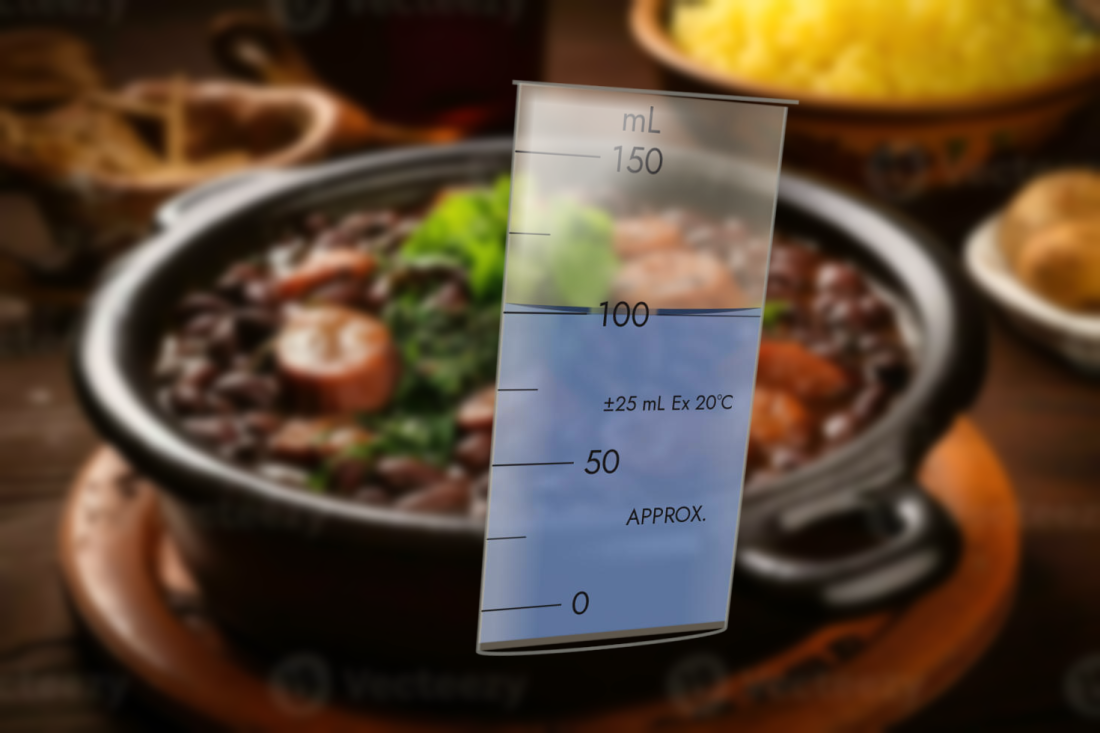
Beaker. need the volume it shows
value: 100 mL
